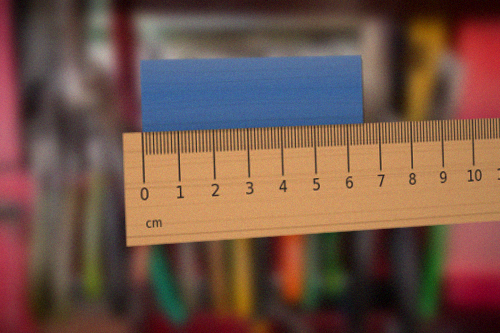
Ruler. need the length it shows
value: 6.5 cm
